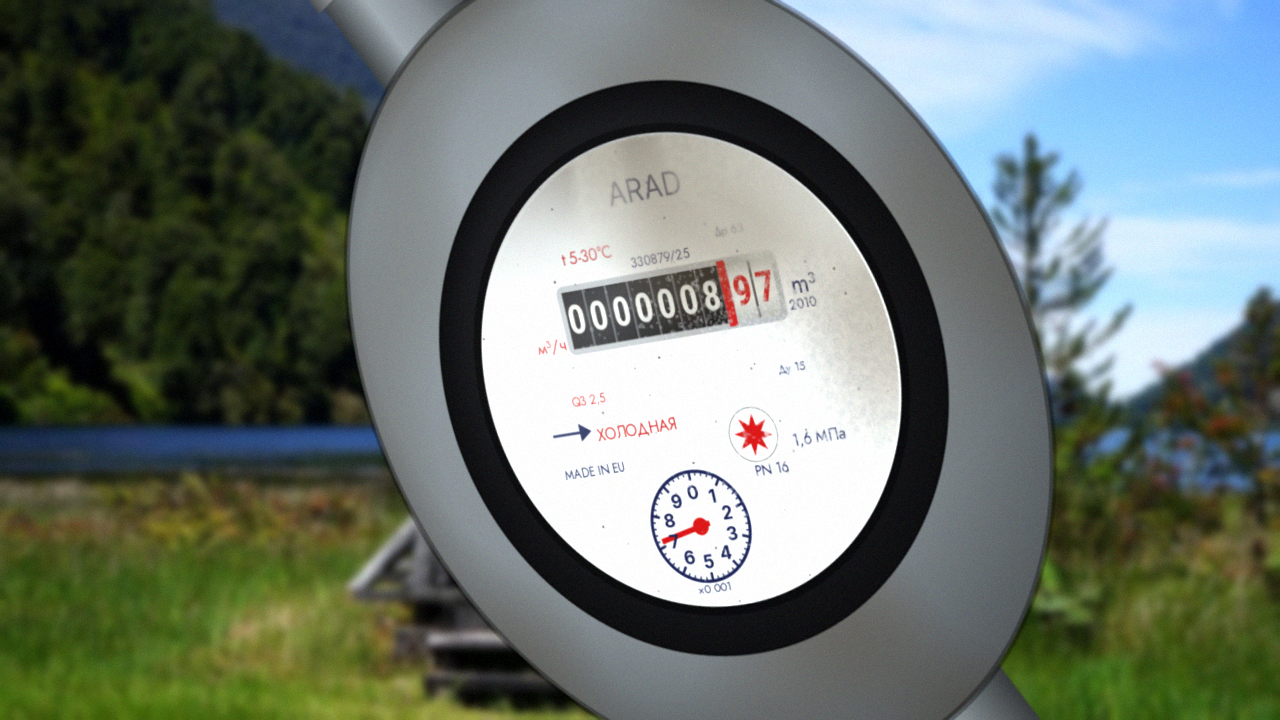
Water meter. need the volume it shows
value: 8.977 m³
